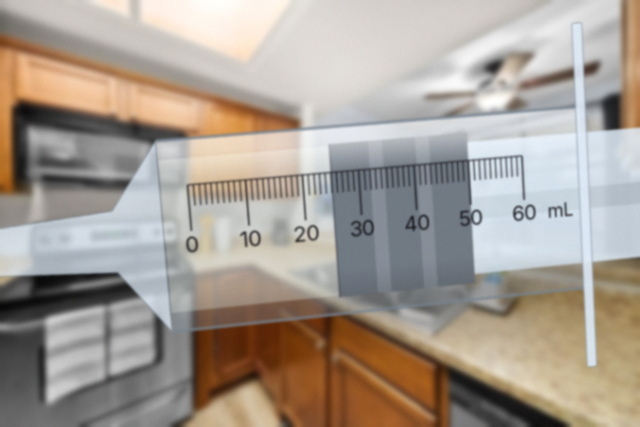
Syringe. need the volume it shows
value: 25 mL
